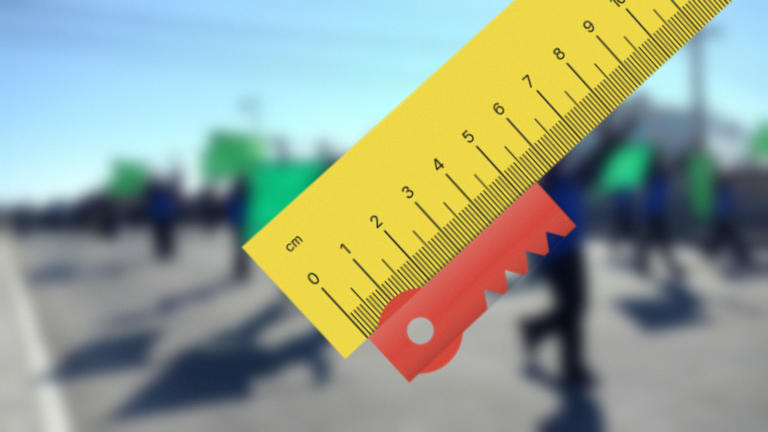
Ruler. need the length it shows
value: 5.5 cm
